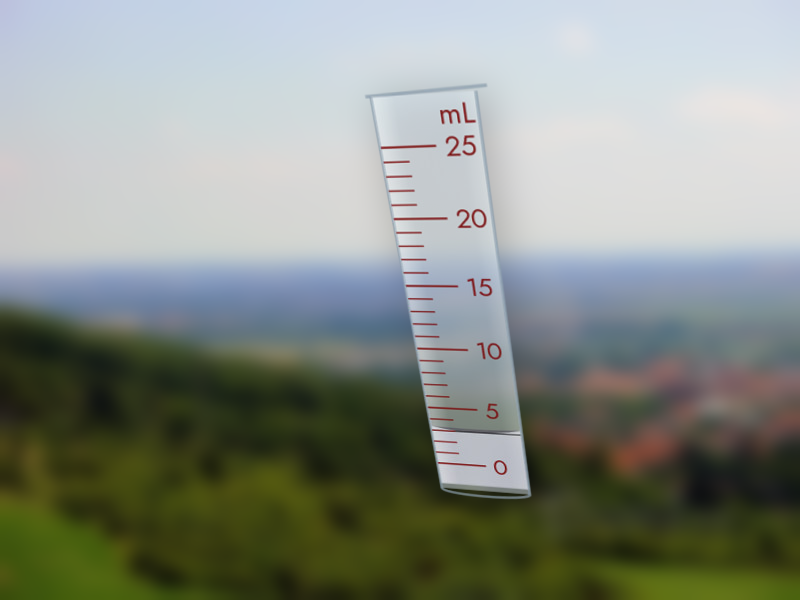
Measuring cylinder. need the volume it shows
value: 3 mL
